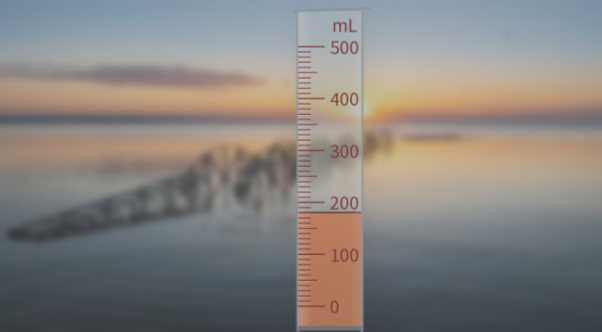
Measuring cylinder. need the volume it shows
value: 180 mL
